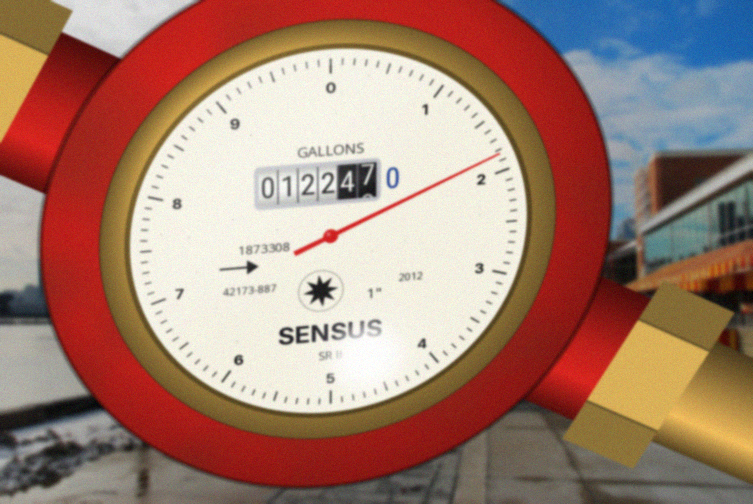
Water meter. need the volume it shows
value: 122471.8 gal
